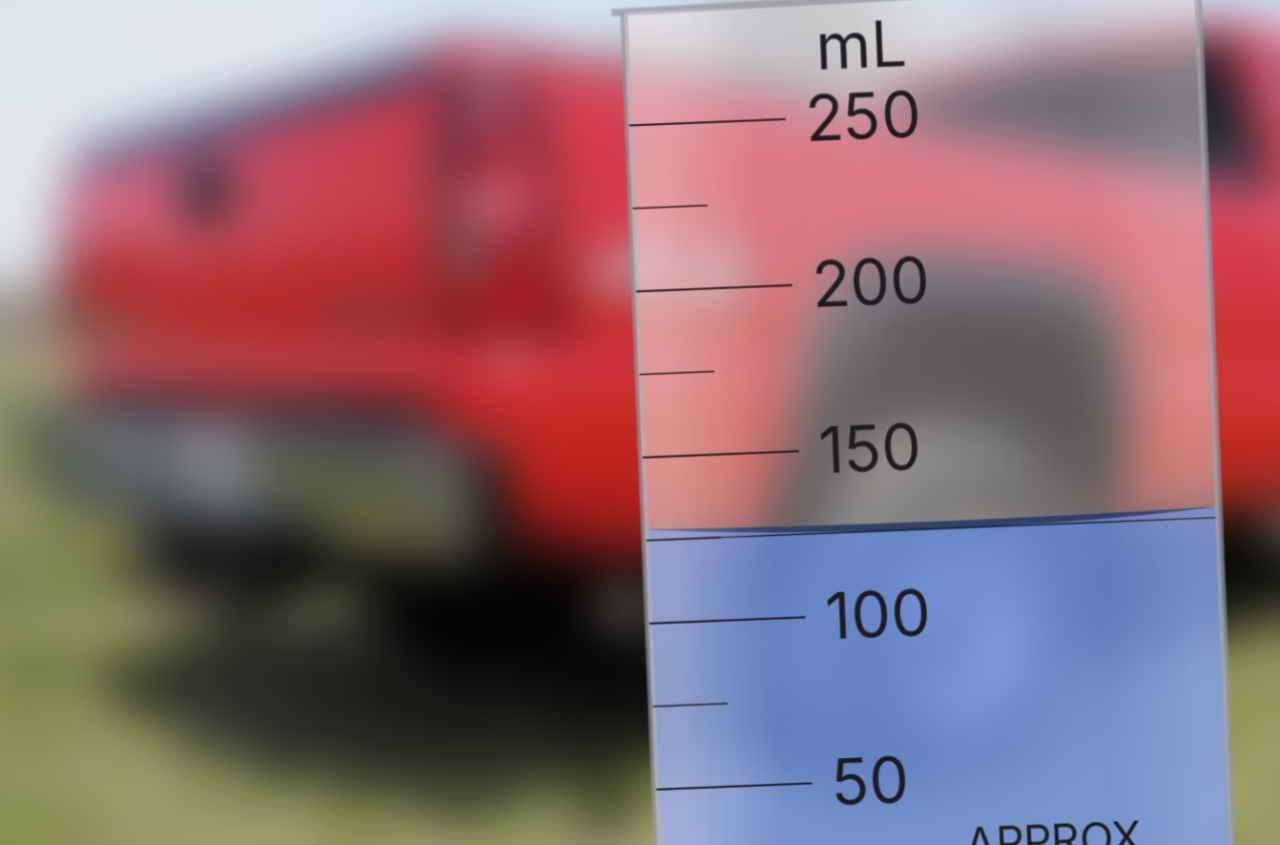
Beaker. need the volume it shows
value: 125 mL
